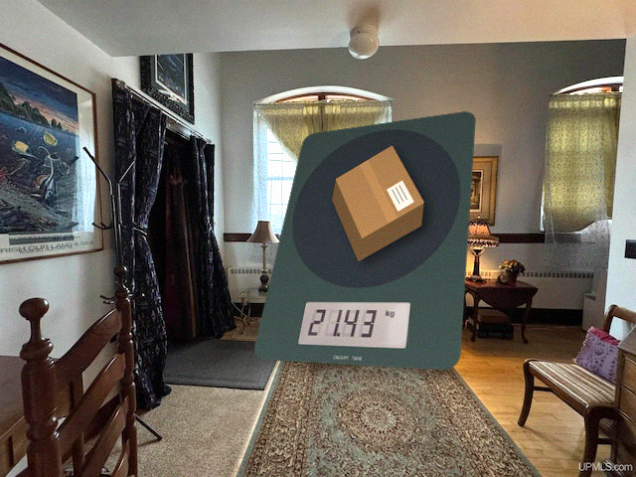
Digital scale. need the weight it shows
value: 21.43 kg
